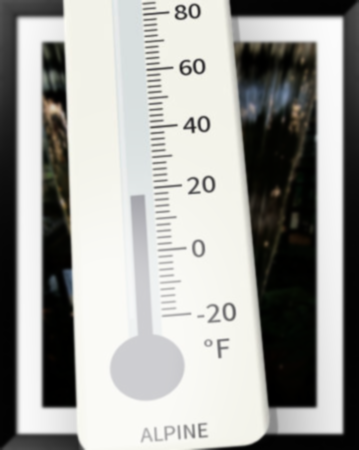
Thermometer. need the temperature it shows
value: 18 °F
